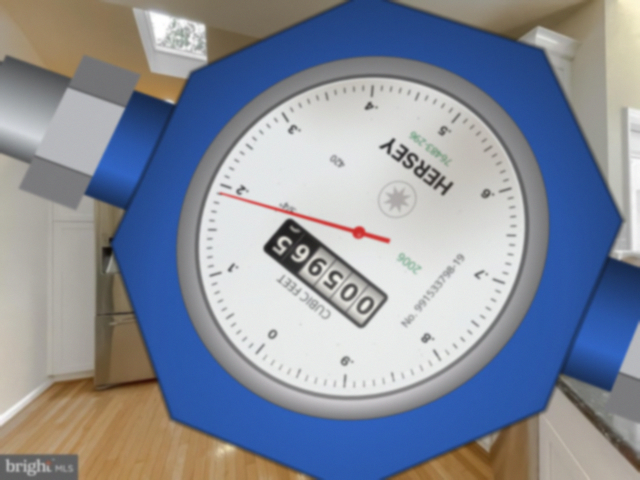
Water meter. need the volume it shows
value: 5965.19 ft³
